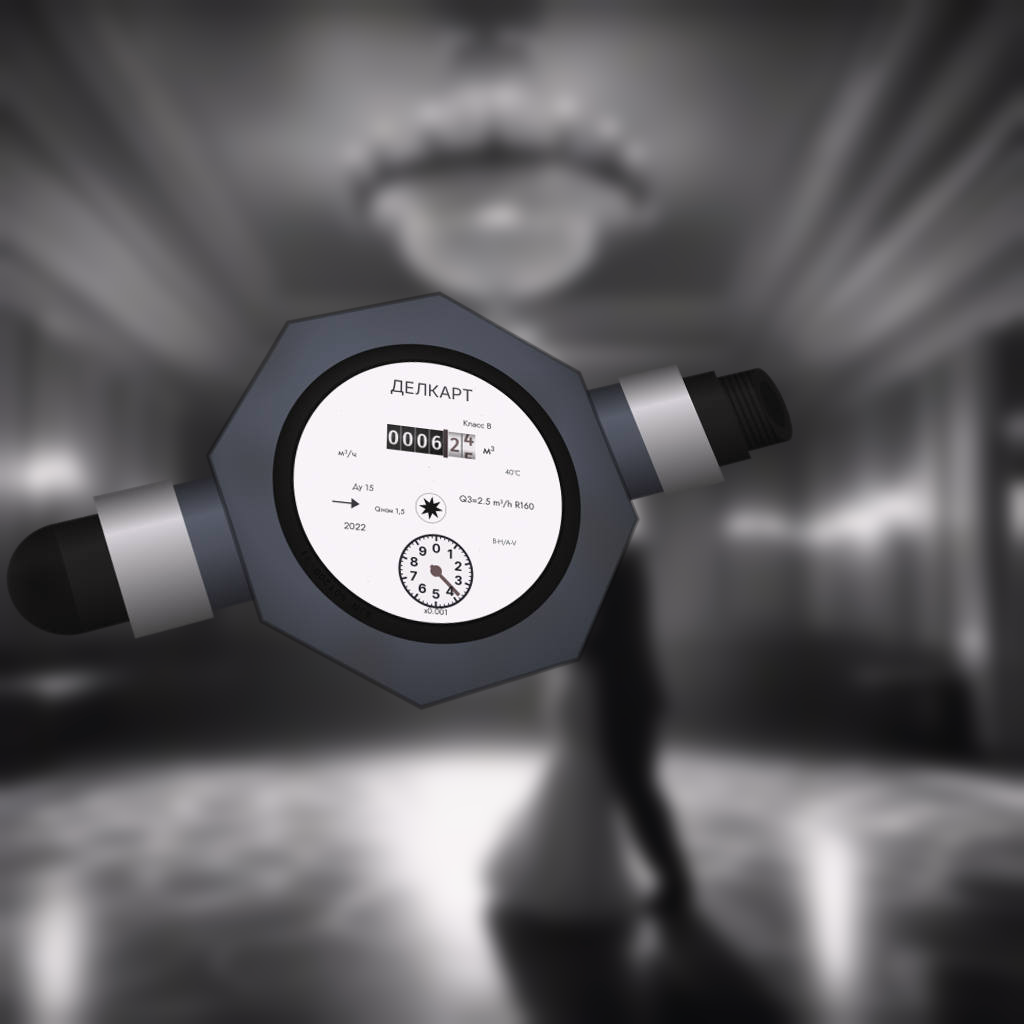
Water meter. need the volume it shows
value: 6.243 m³
